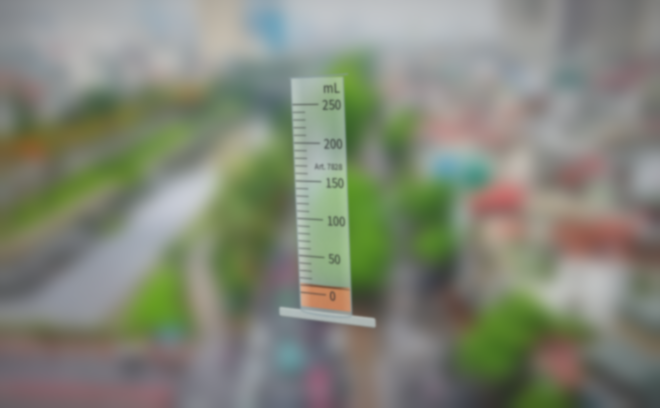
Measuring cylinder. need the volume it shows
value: 10 mL
